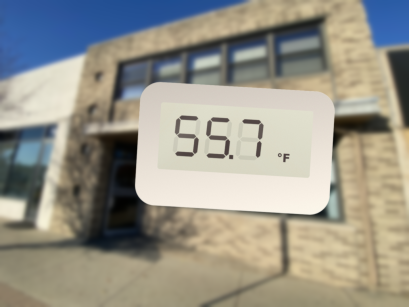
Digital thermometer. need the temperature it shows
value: 55.7 °F
